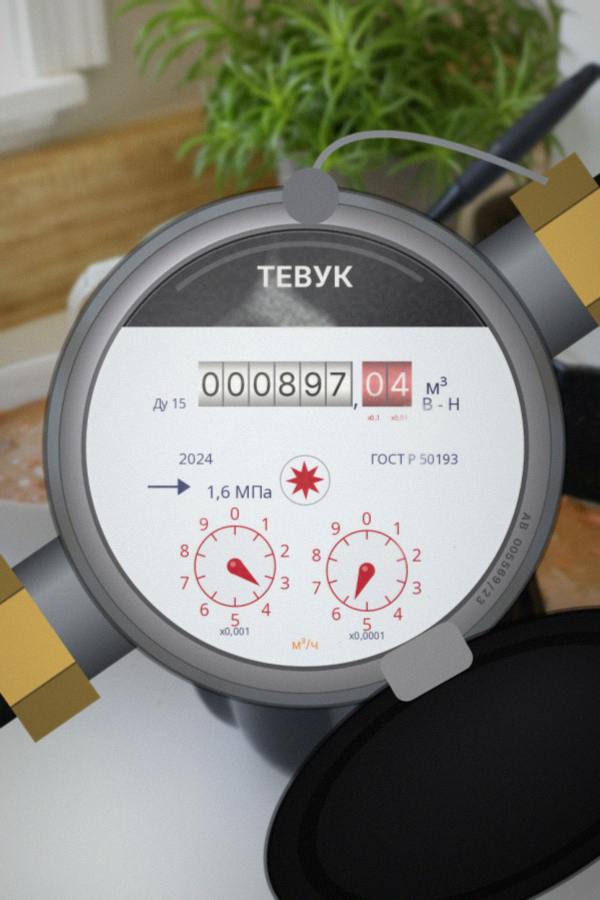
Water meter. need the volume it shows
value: 897.0435 m³
